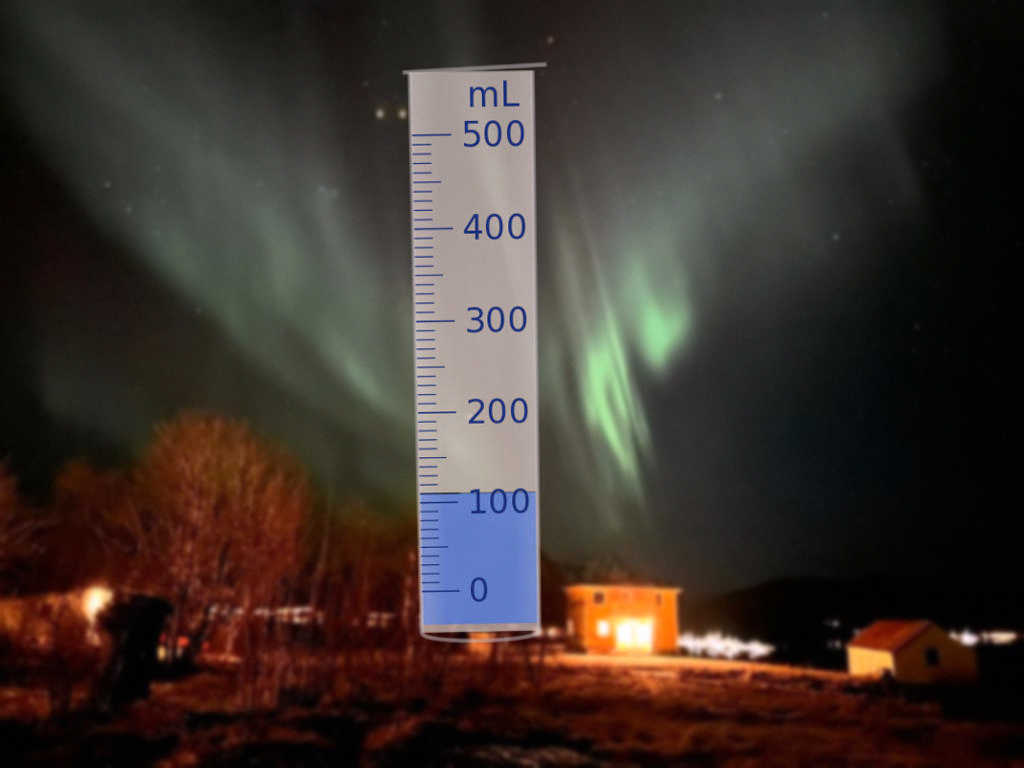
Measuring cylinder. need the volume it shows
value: 110 mL
